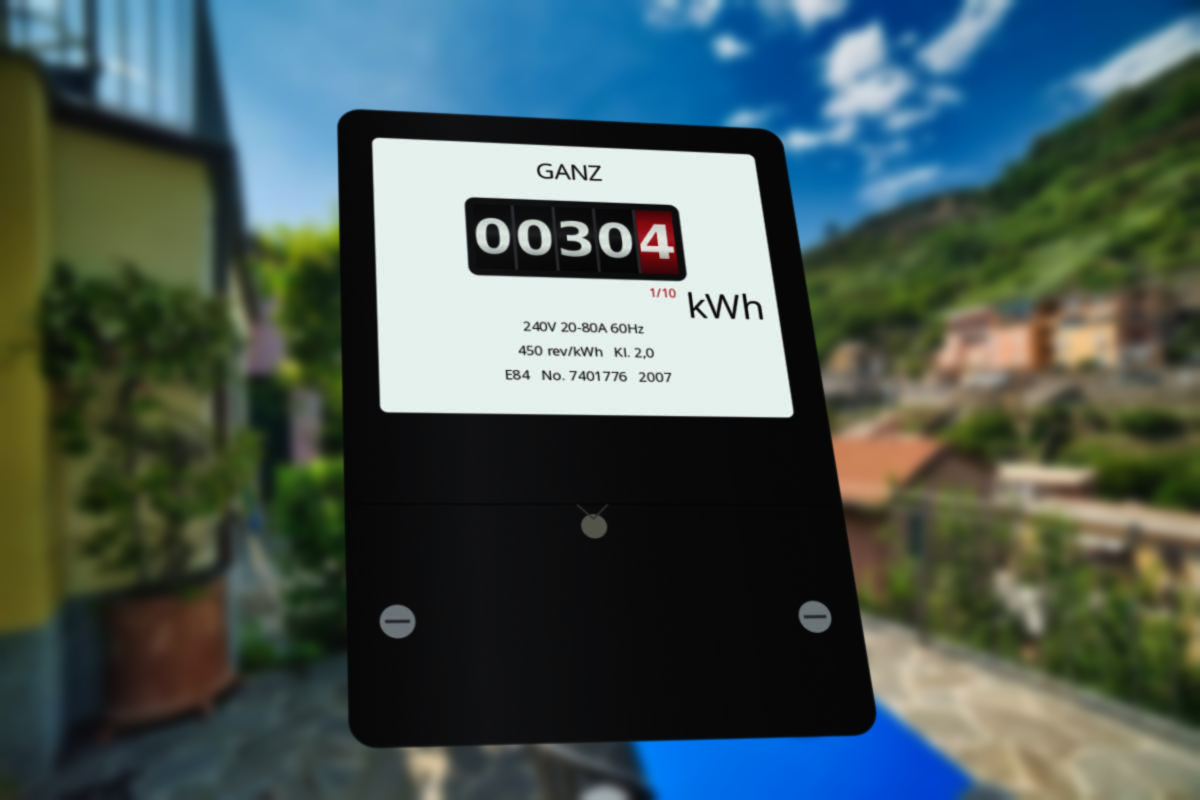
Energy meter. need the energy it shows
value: 30.4 kWh
